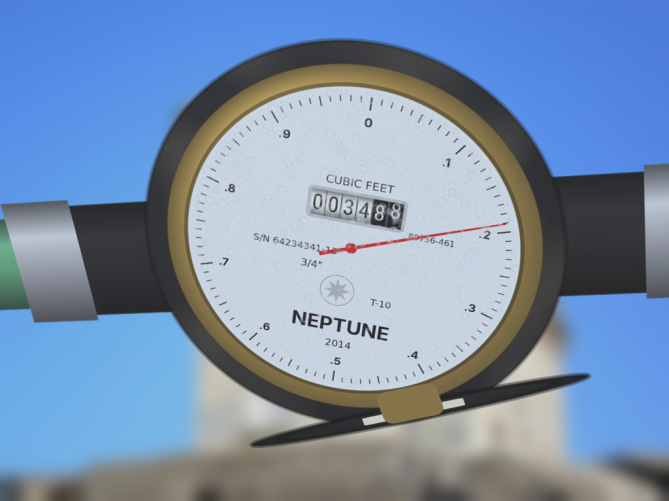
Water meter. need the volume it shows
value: 3488.19 ft³
